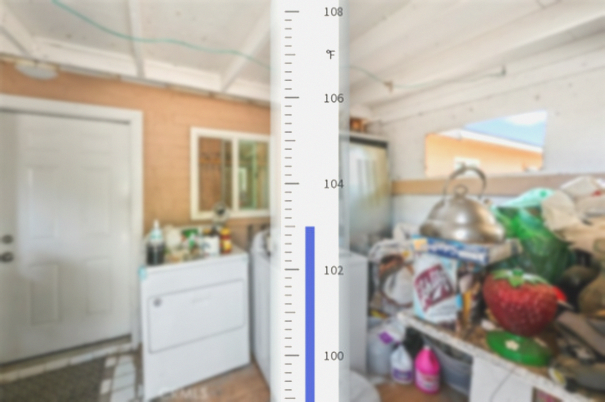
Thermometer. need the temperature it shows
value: 103 °F
